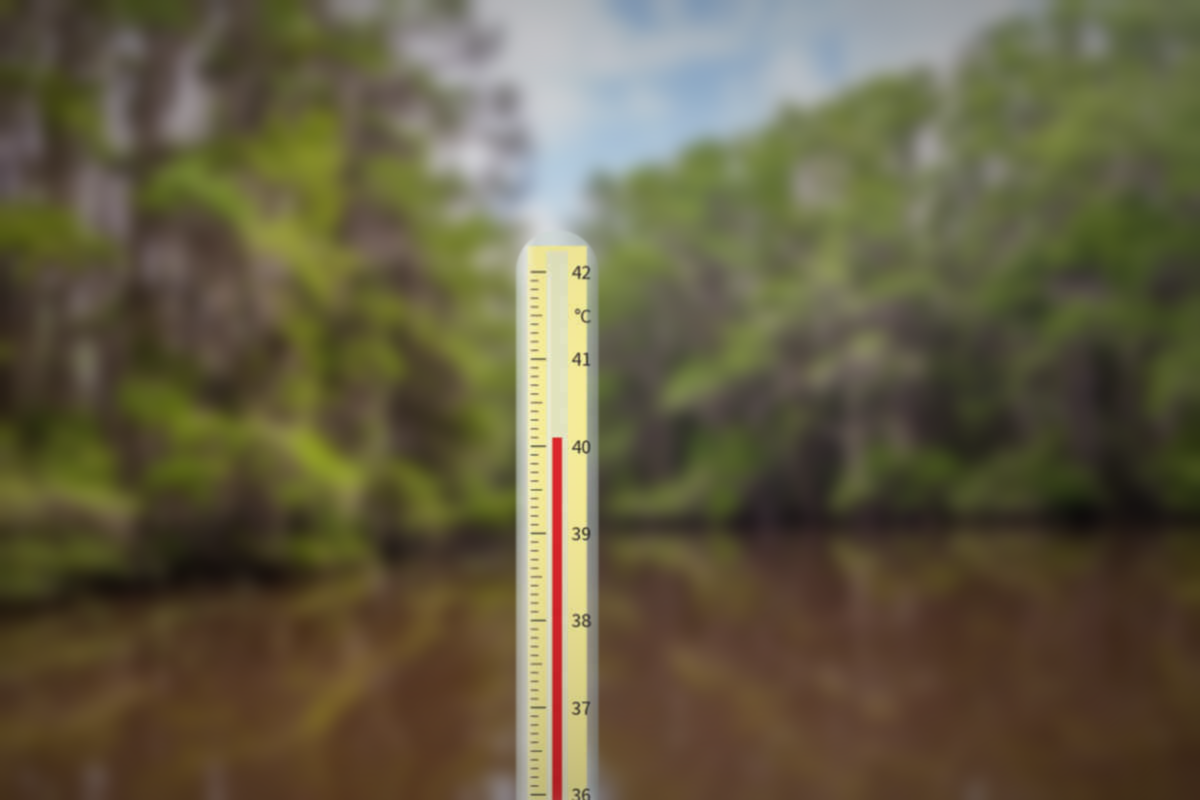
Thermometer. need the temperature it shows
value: 40.1 °C
